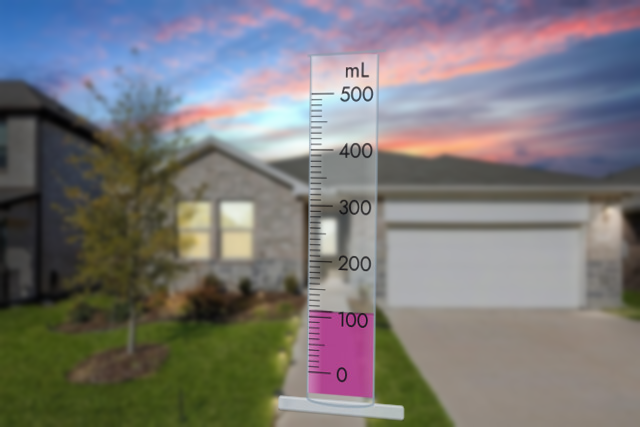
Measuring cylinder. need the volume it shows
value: 110 mL
